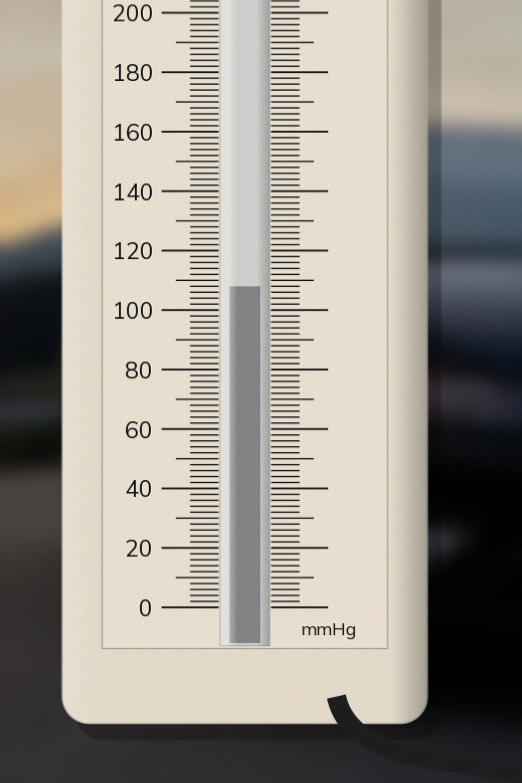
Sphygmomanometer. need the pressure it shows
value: 108 mmHg
